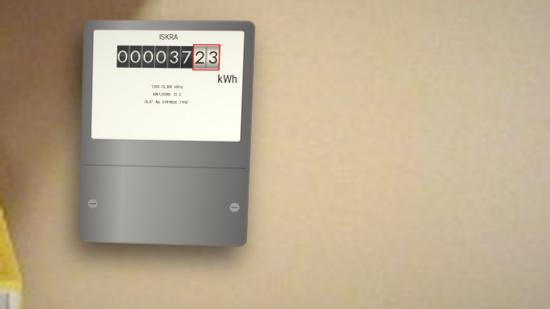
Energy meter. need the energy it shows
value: 37.23 kWh
